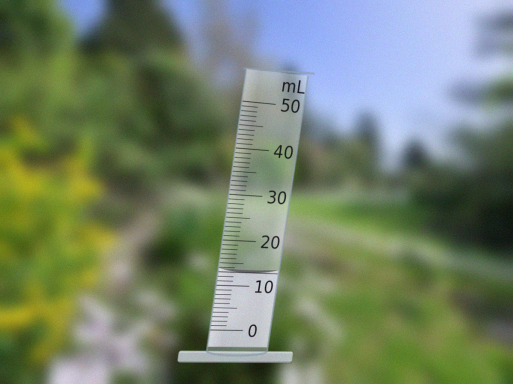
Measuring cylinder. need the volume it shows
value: 13 mL
